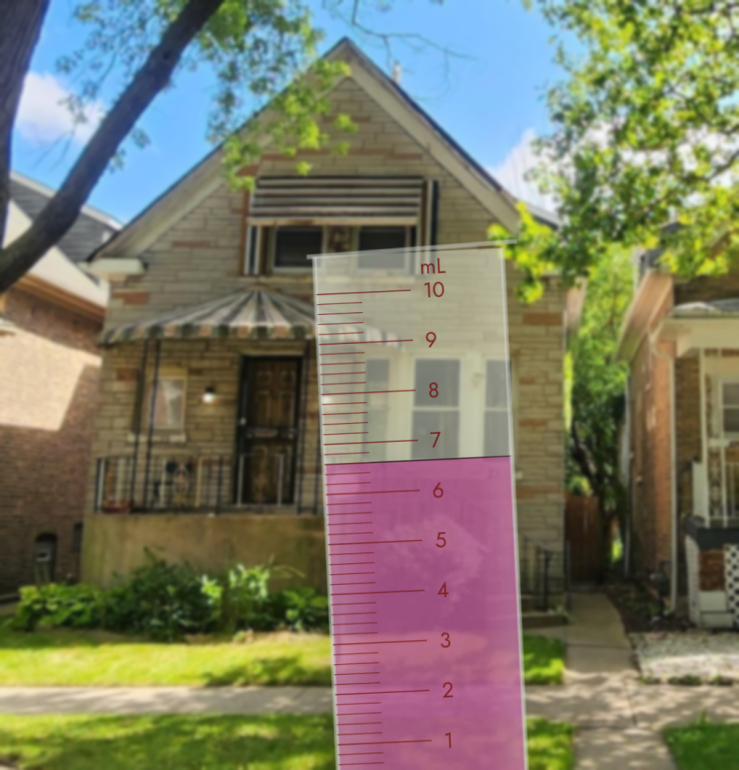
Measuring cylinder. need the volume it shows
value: 6.6 mL
